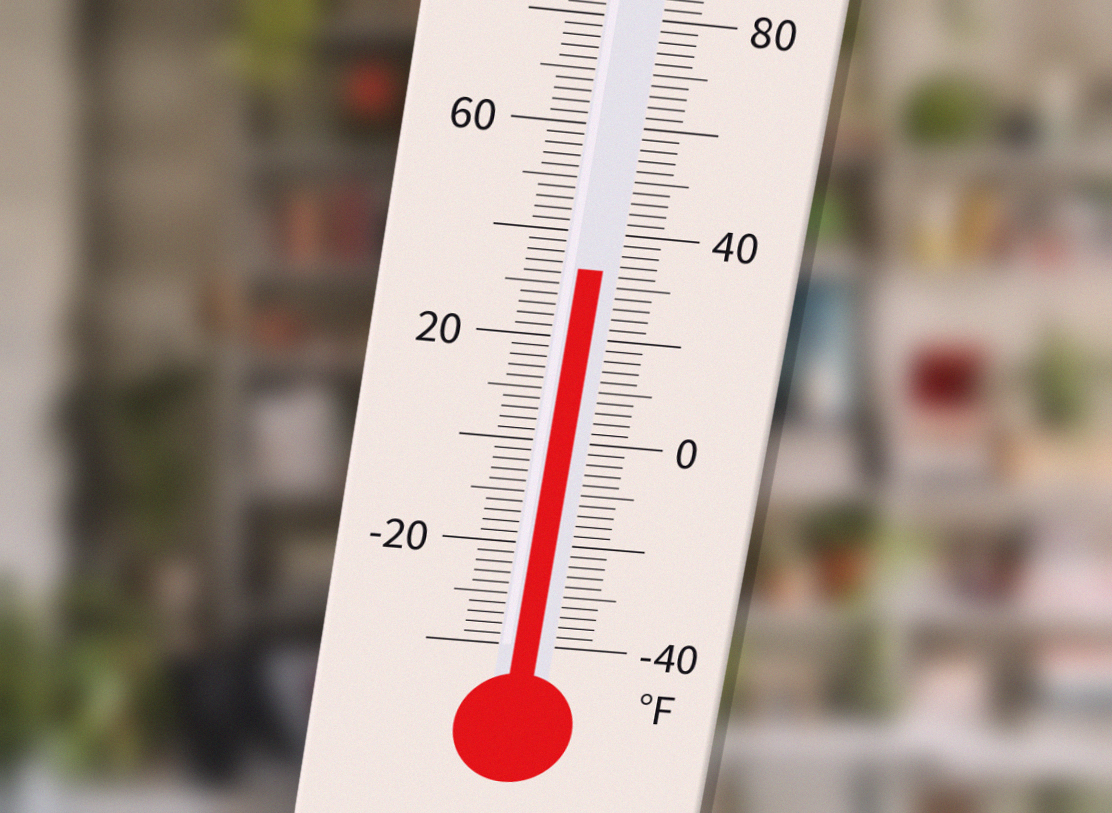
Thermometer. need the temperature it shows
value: 33 °F
